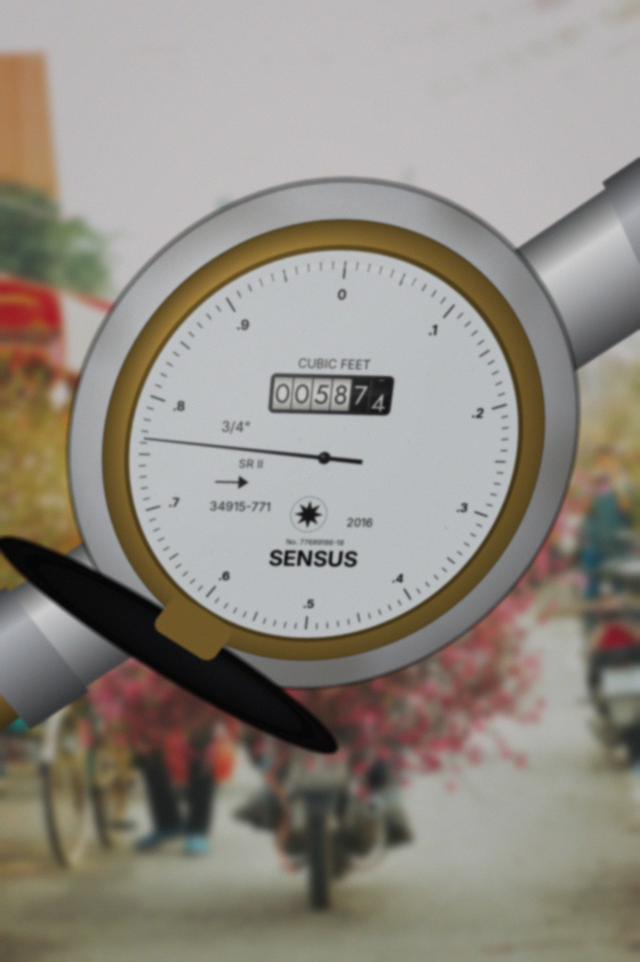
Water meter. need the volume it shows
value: 5873.76 ft³
